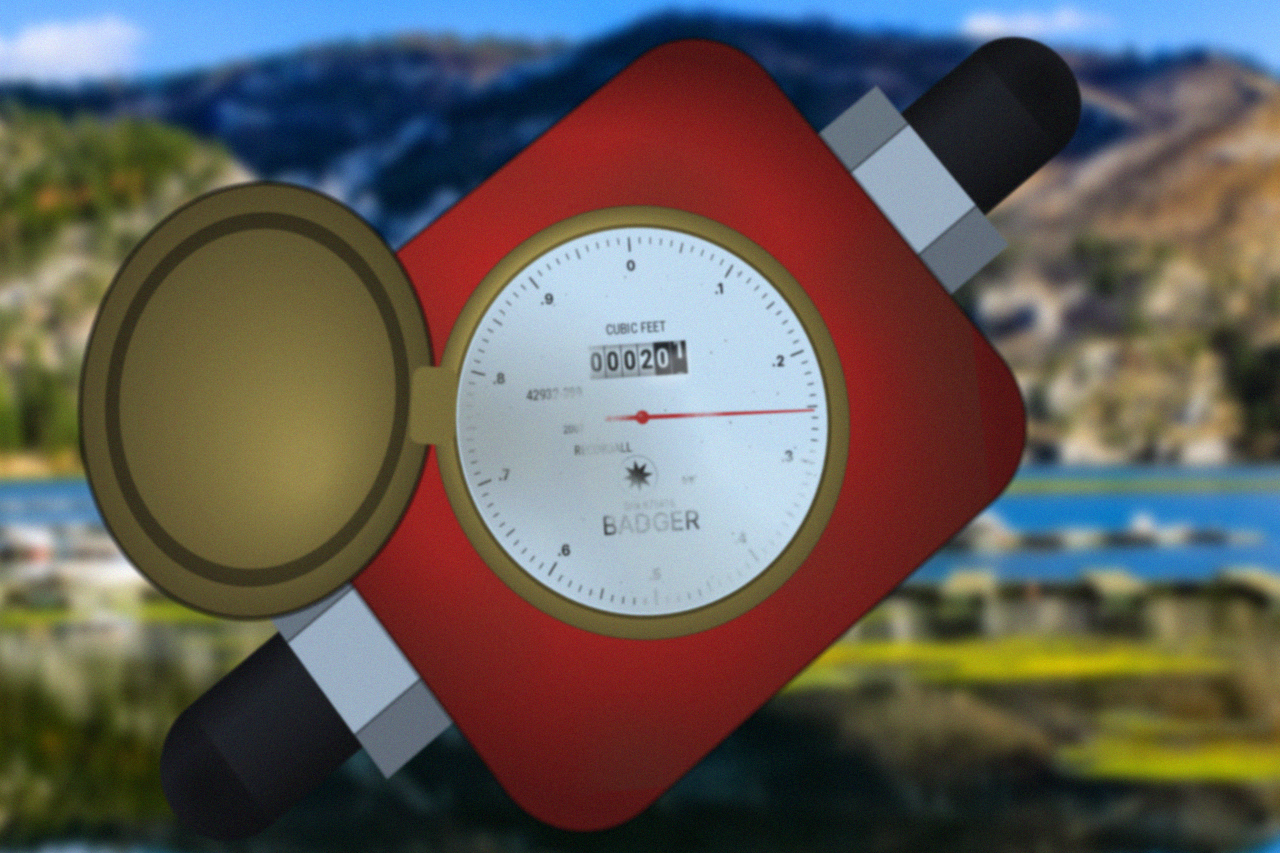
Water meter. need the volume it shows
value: 201.25 ft³
